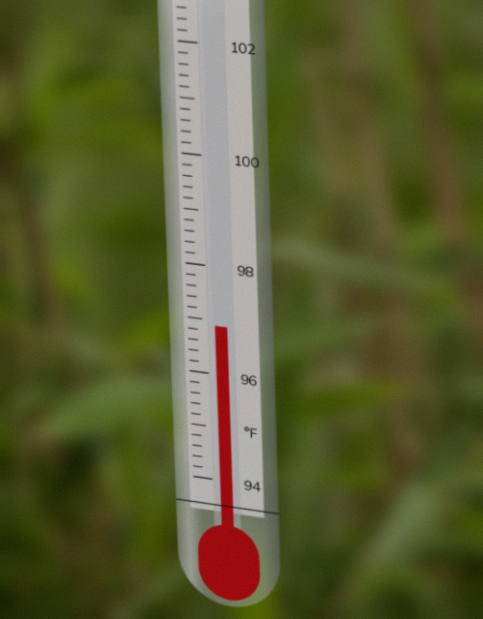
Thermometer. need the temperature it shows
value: 96.9 °F
